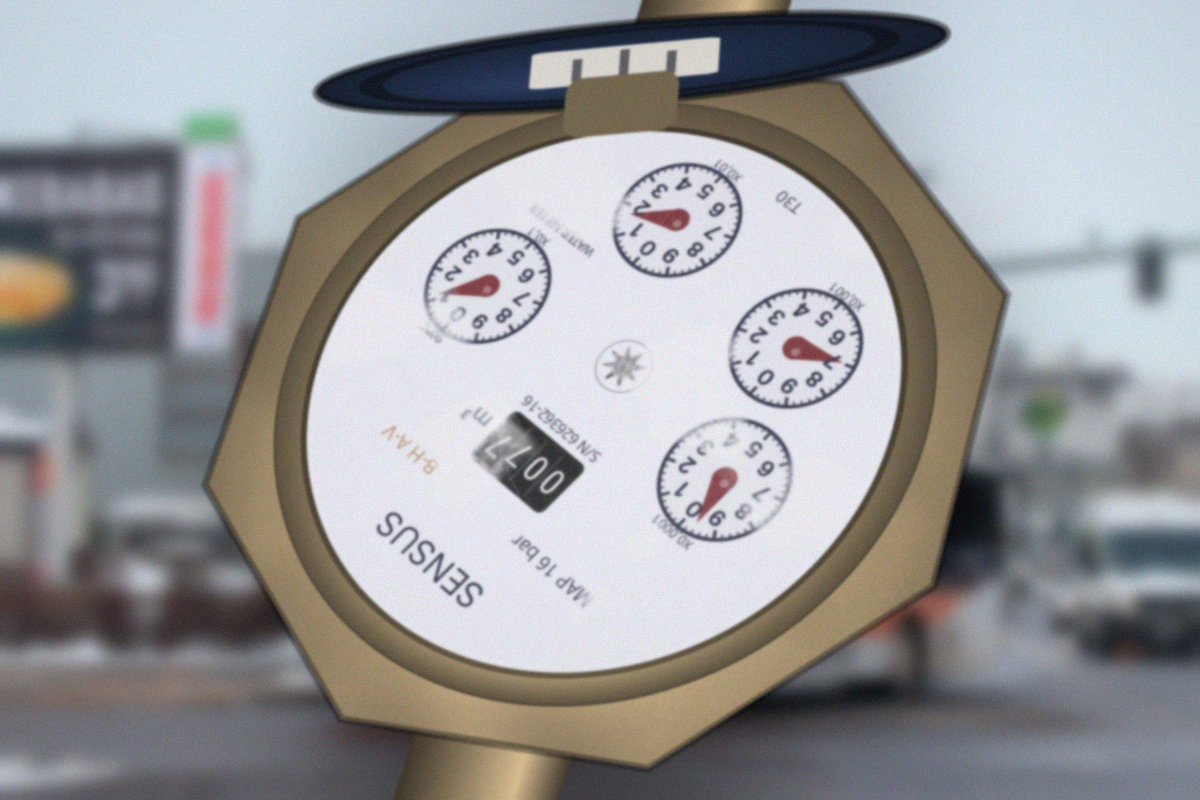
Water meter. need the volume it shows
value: 77.1169 m³
